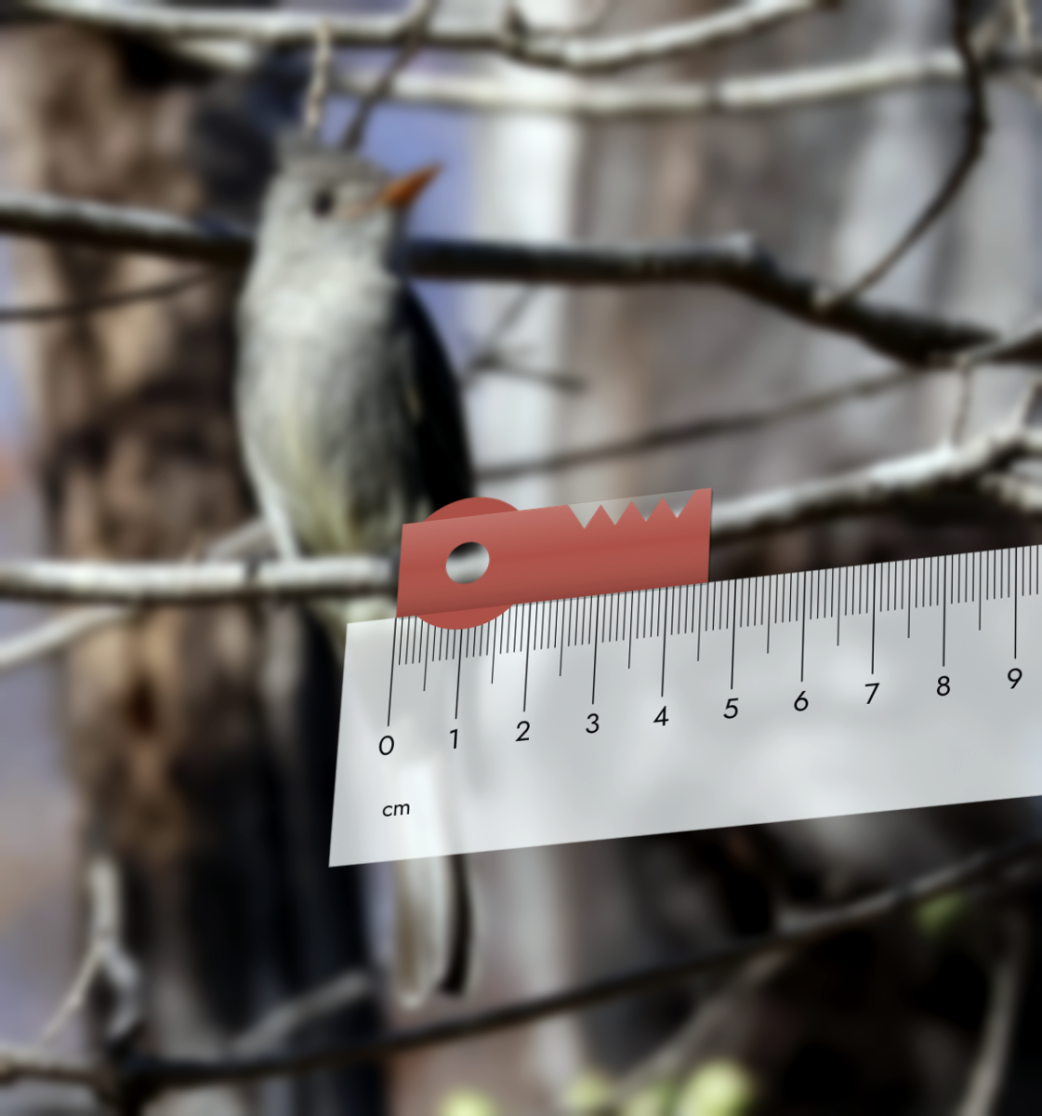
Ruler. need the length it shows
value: 4.6 cm
